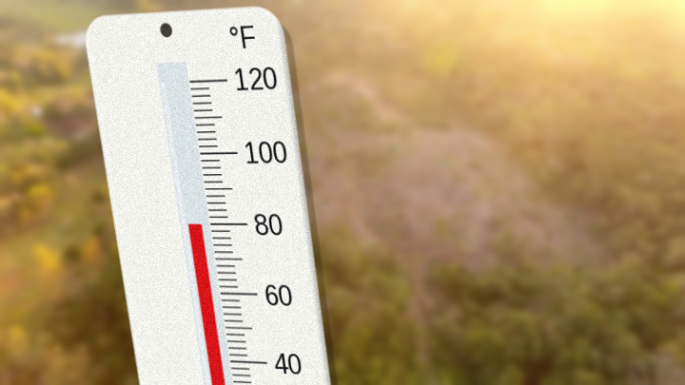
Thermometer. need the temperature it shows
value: 80 °F
